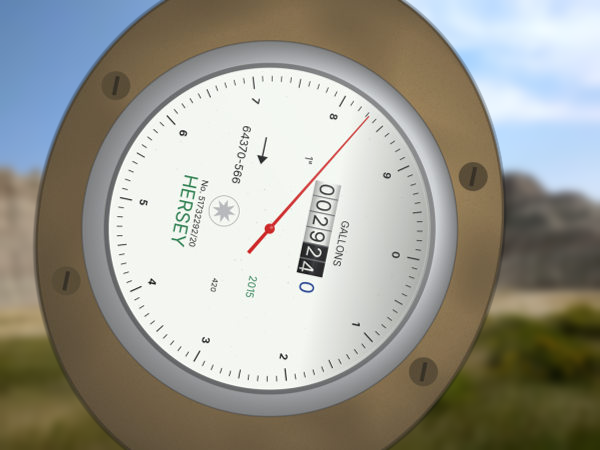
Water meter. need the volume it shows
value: 29238.3 gal
